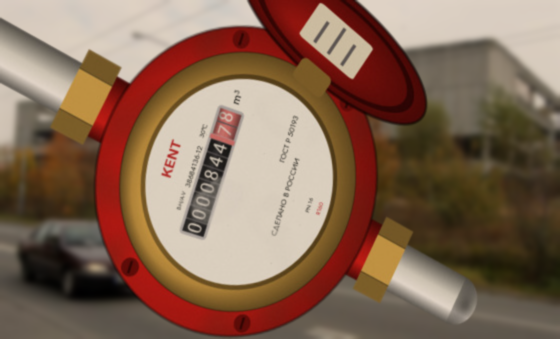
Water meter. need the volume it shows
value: 844.78 m³
